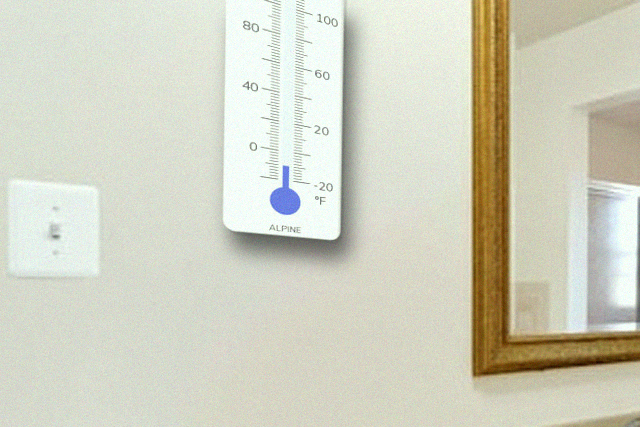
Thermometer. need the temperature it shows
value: -10 °F
